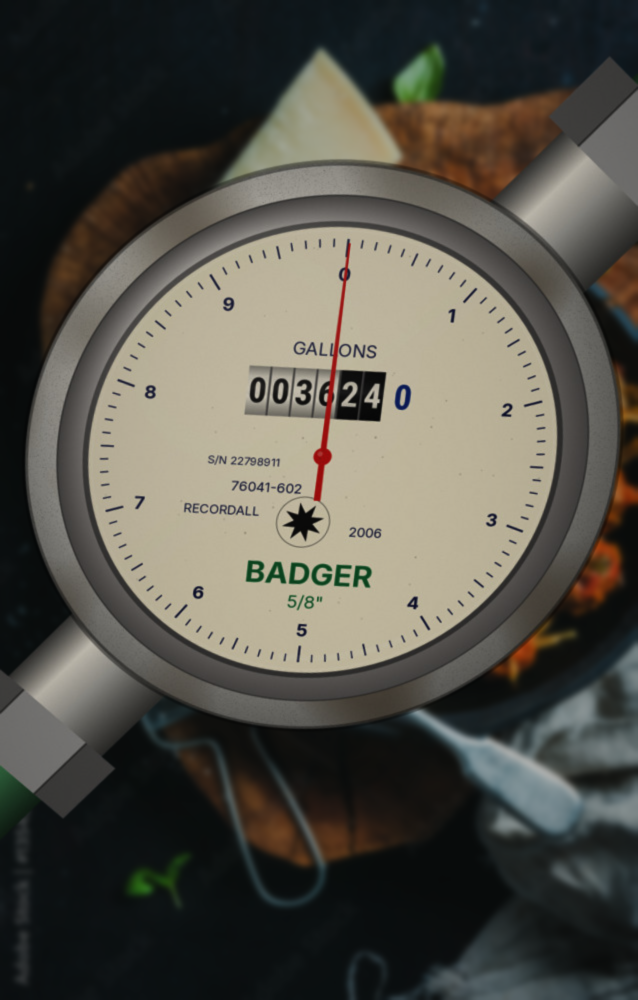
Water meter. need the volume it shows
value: 36240.0 gal
